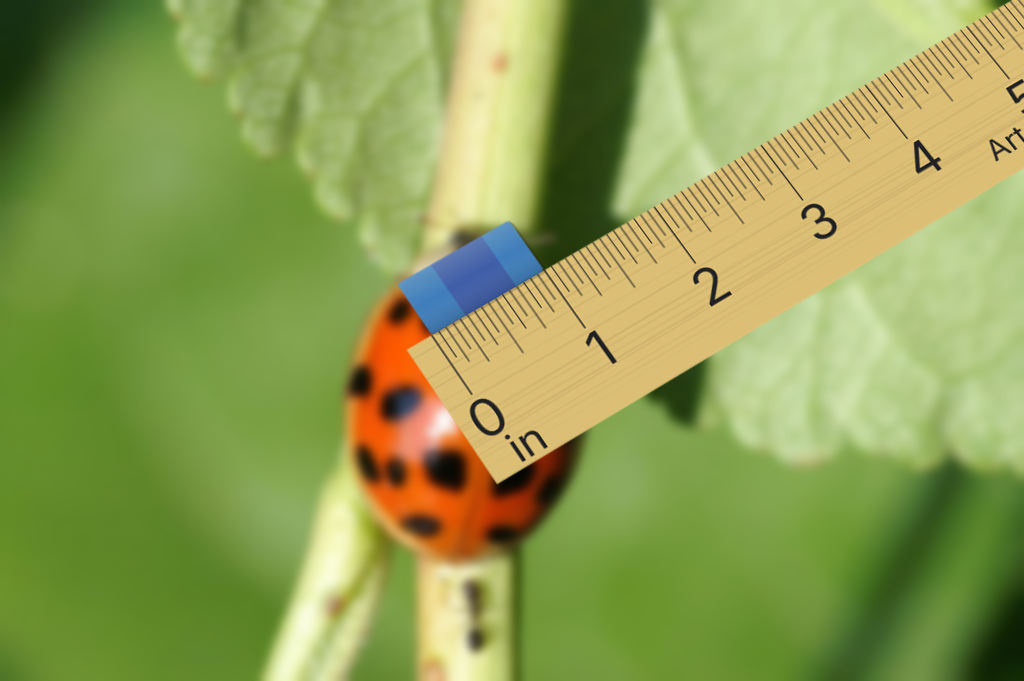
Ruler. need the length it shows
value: 1 in
